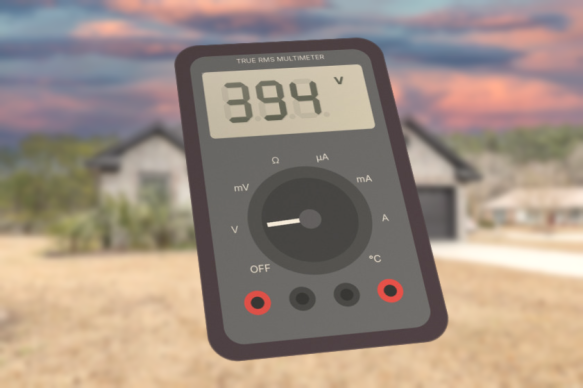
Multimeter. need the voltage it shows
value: 394 V
